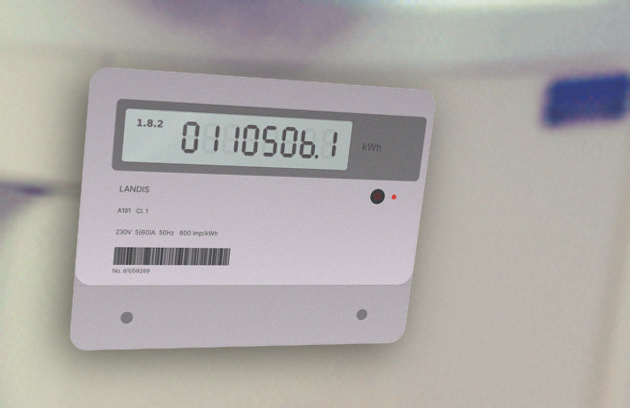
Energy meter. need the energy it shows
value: 110506.1 kWh
